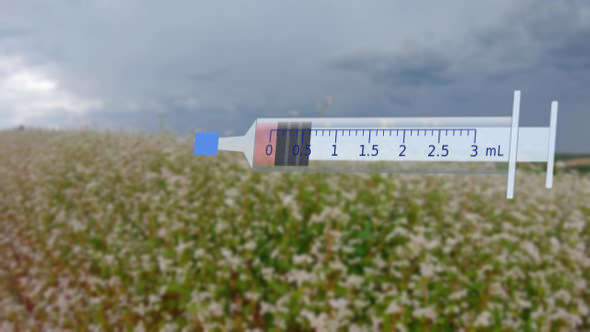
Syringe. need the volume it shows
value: 0.1 mL
